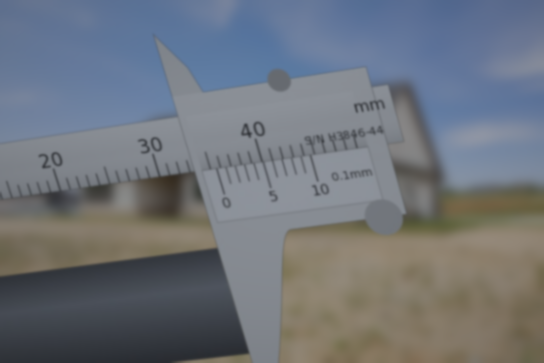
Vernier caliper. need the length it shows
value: 35.6 mm
